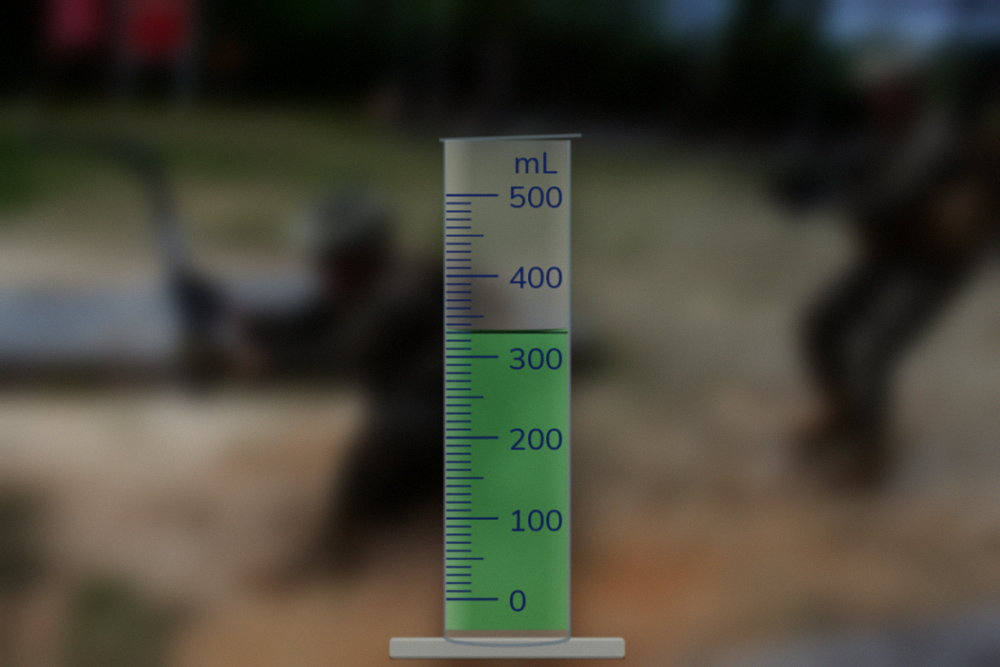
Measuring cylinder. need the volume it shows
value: 330 mL
